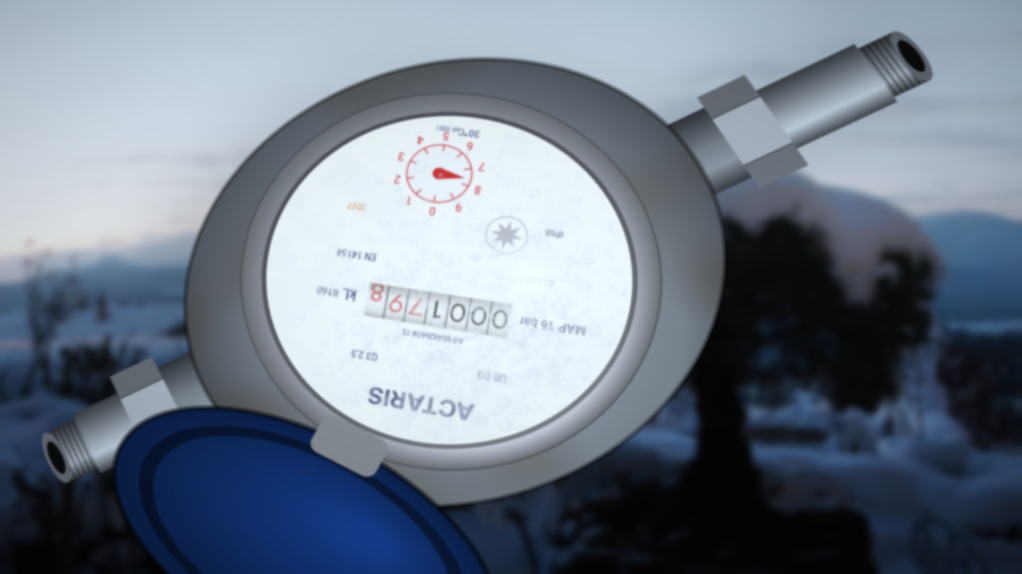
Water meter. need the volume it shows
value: 1.7977 kL
